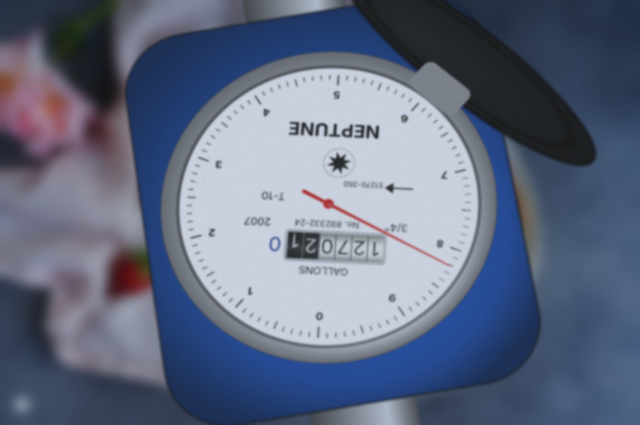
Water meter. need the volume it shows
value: 1270208.2 gal
